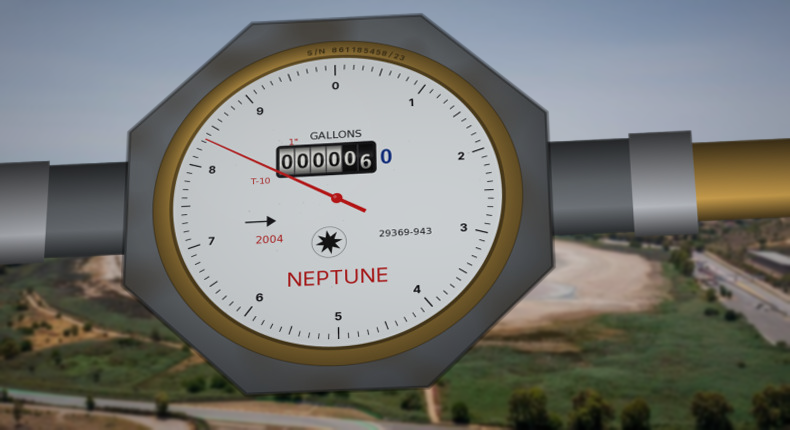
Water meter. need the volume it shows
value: 58.3 gal
